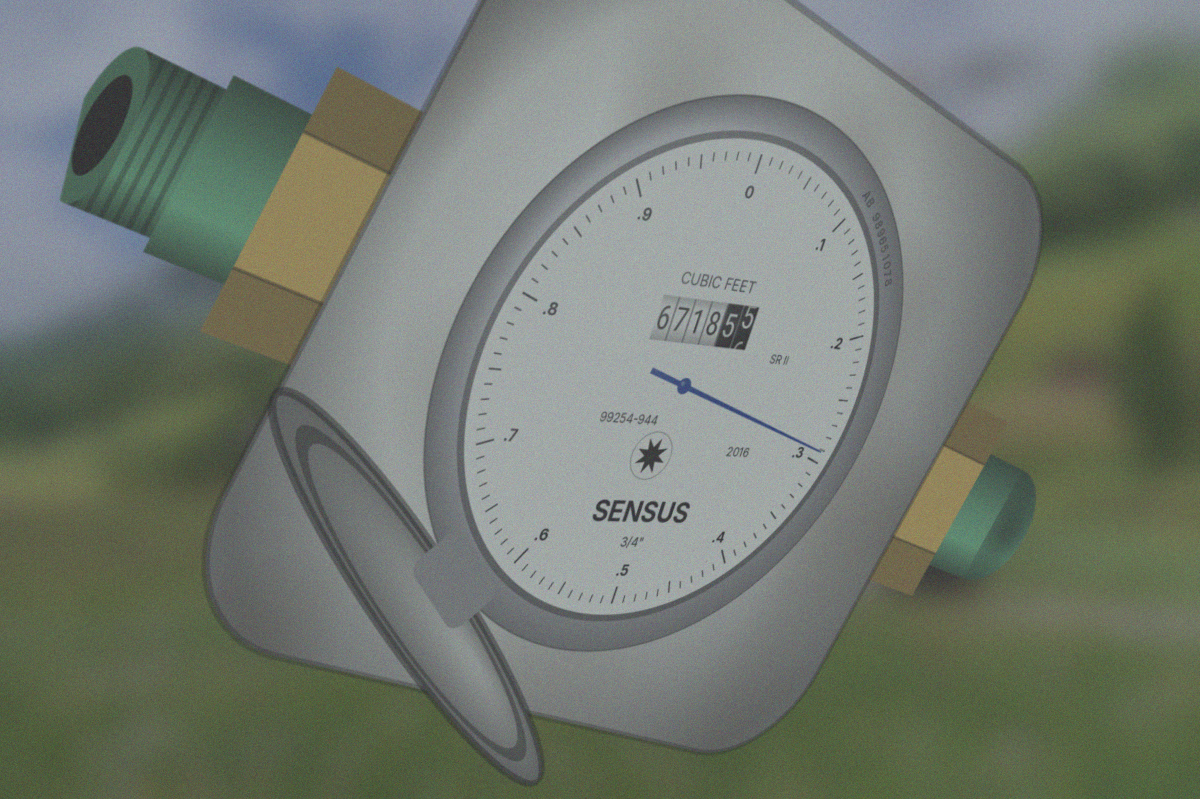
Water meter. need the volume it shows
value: 671855.29 ft³
